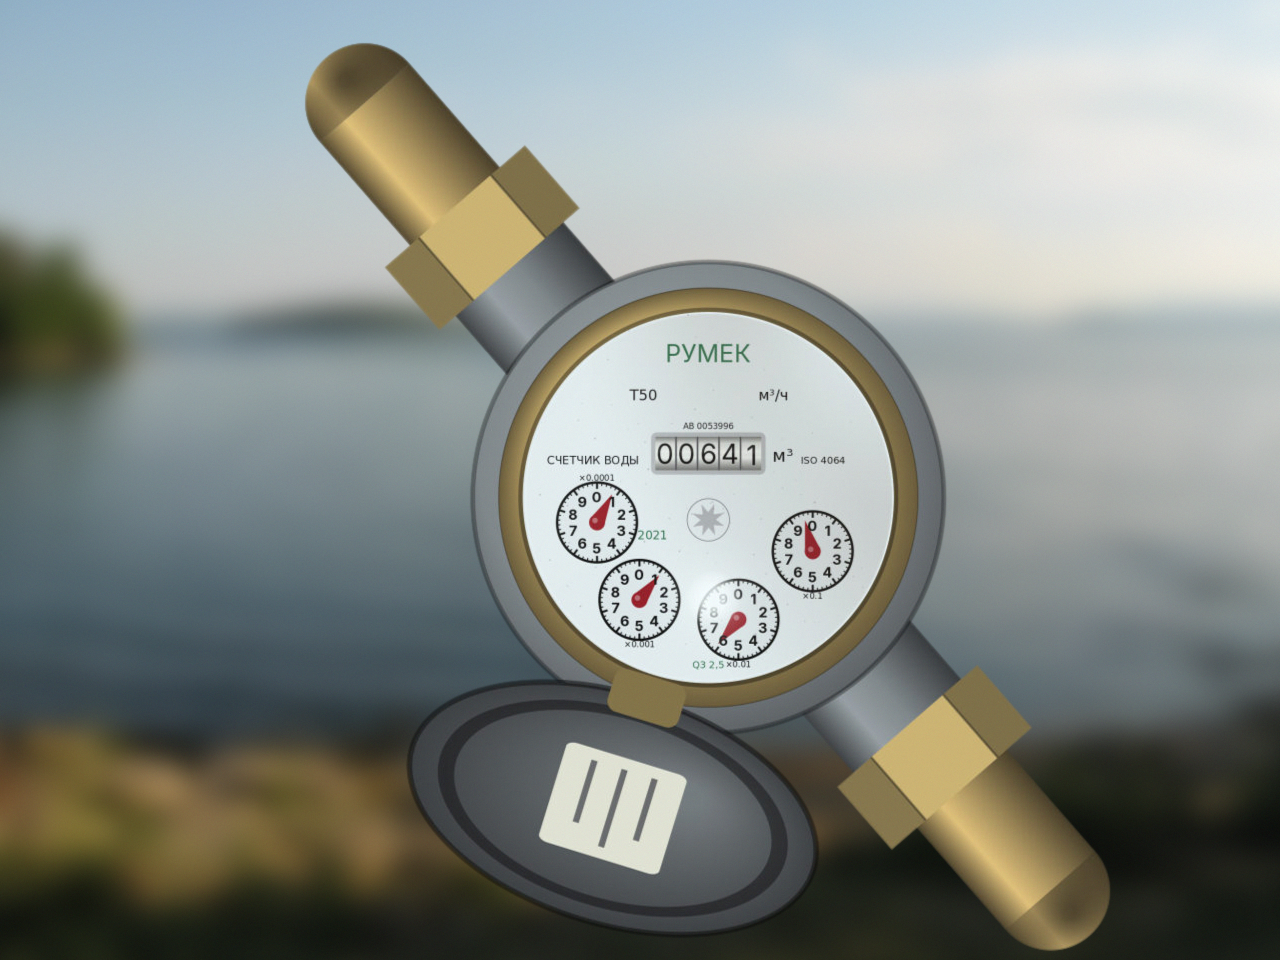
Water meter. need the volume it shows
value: 640.9610 m³
